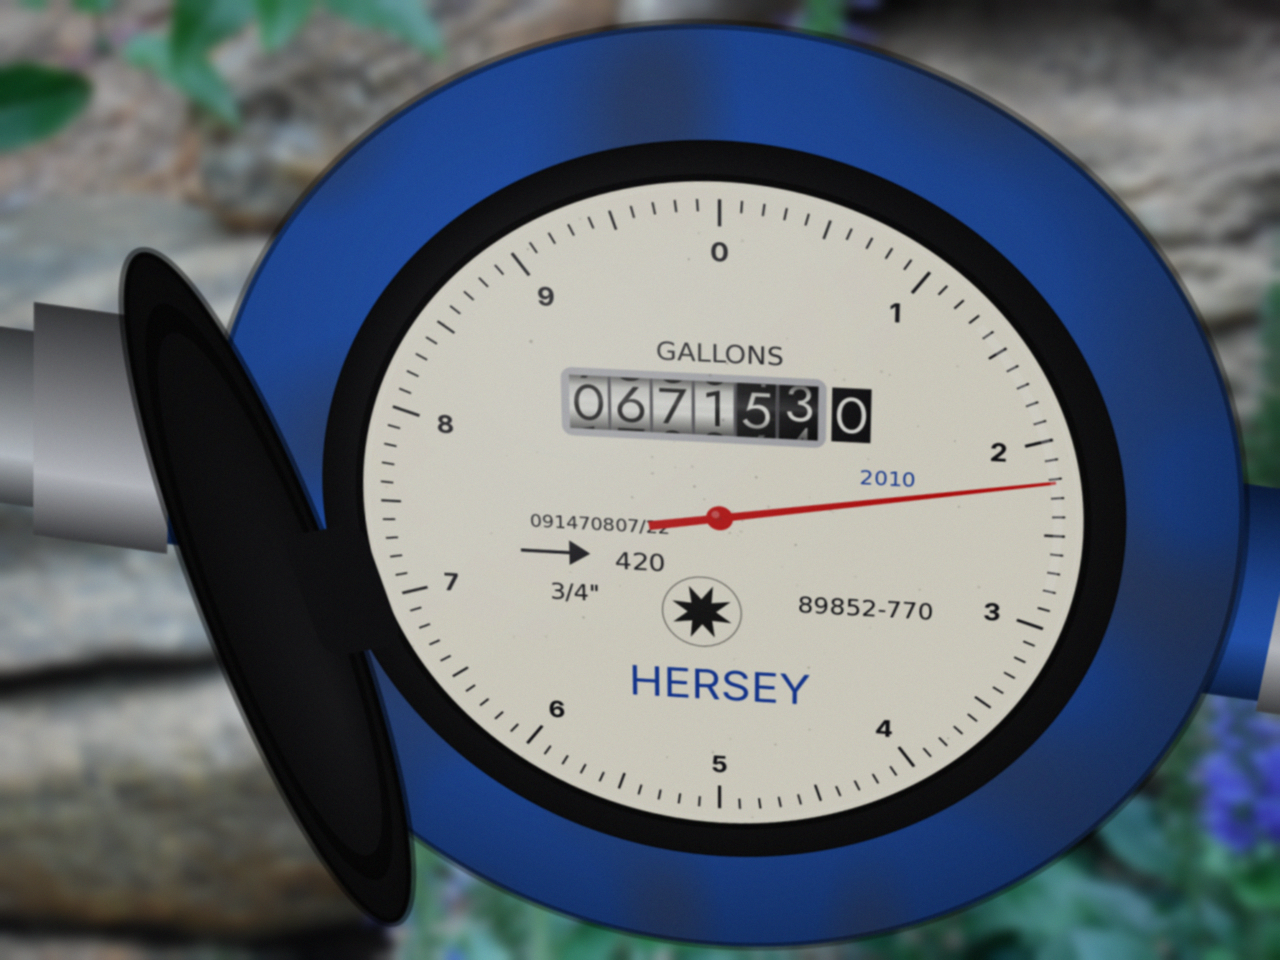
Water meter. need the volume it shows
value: 671532.2 gal
